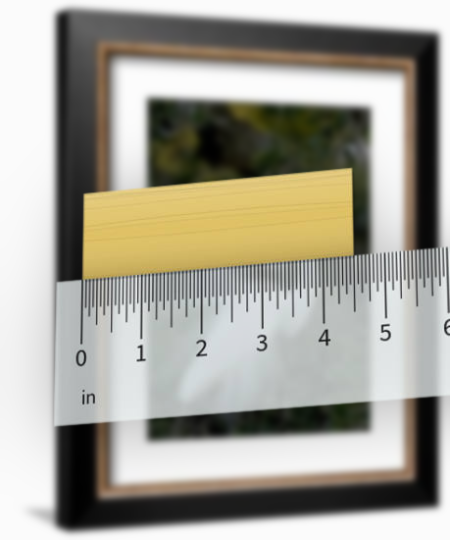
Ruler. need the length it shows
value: 4.5 in
